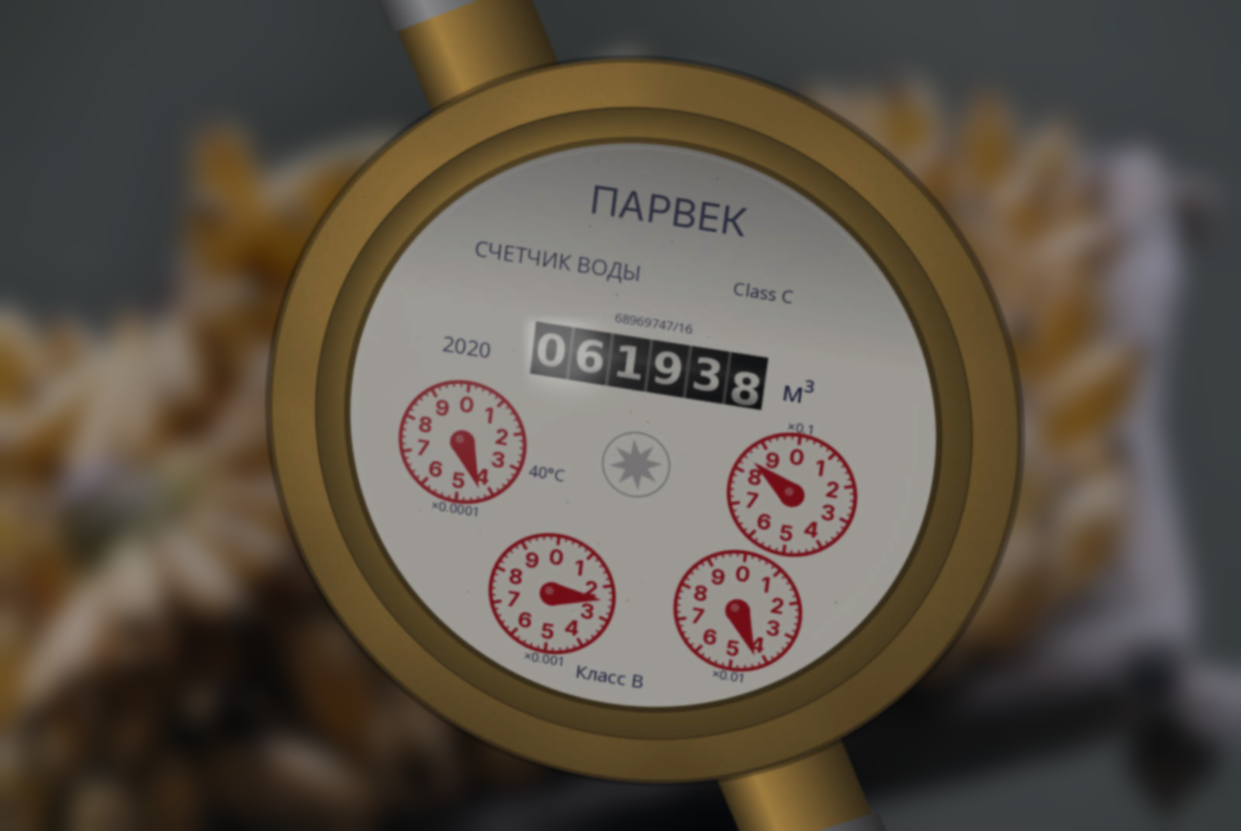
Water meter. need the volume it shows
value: 61937.8424 m³
